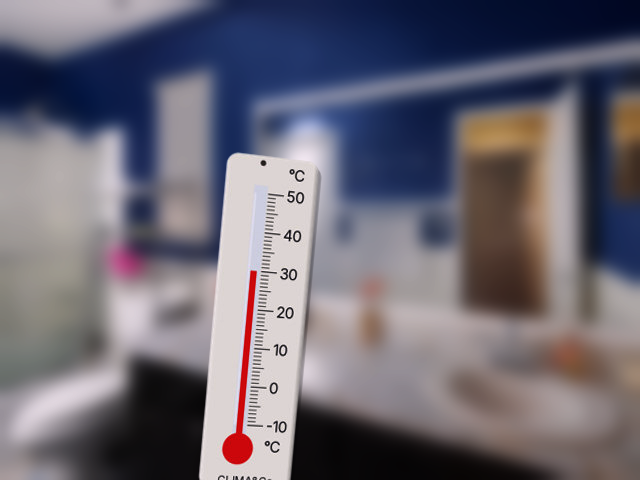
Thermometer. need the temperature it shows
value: 30 °C
